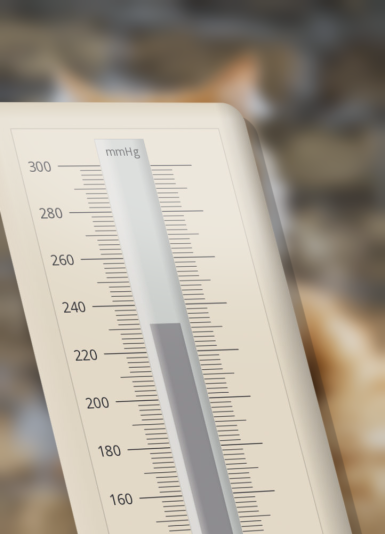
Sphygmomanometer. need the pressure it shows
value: 232 mmHg
